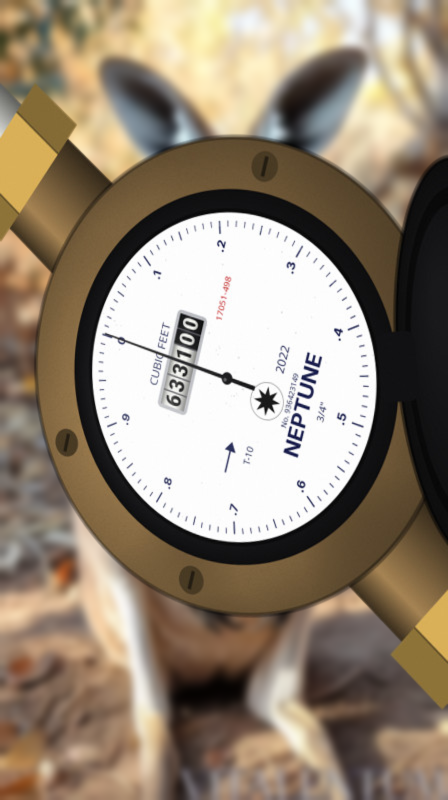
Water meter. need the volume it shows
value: 633100.00 ft³
